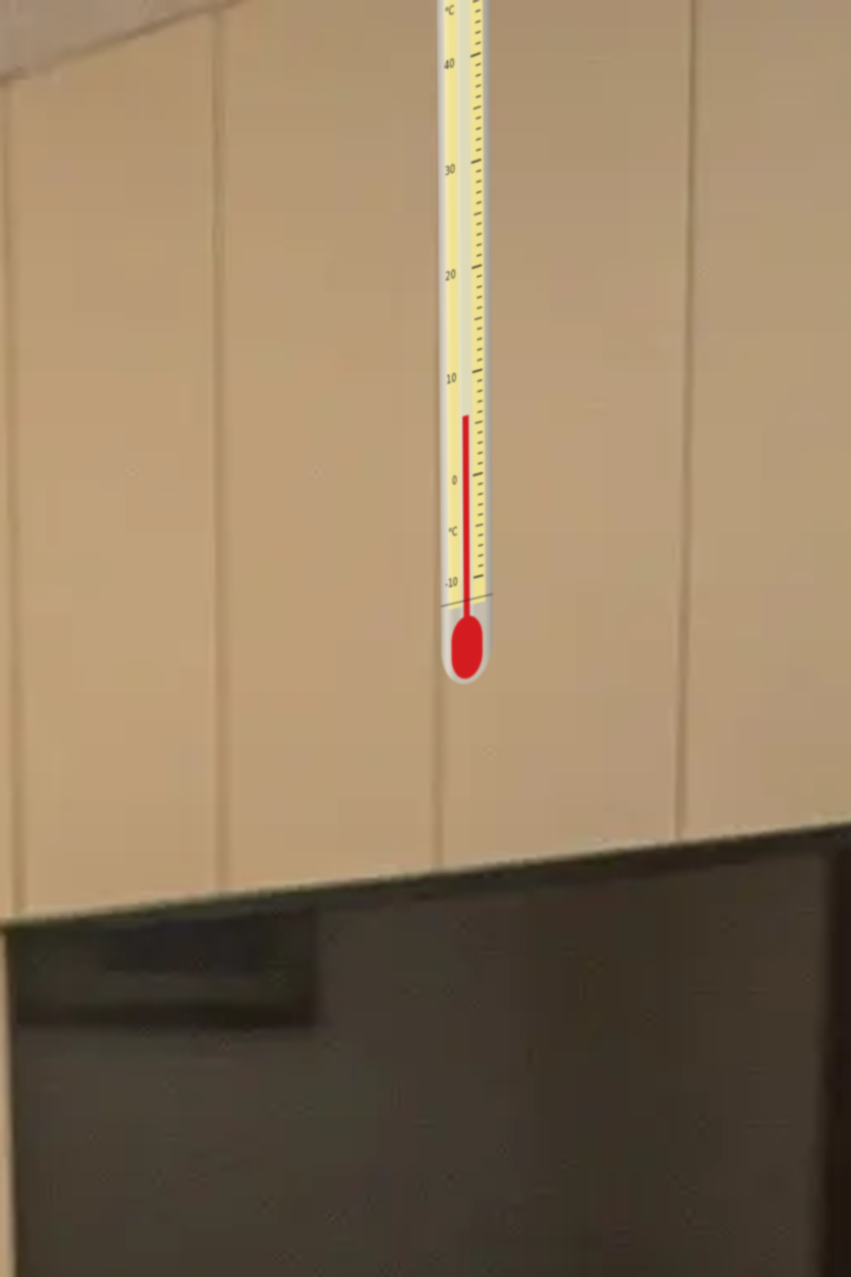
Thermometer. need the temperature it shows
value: 6 °C
